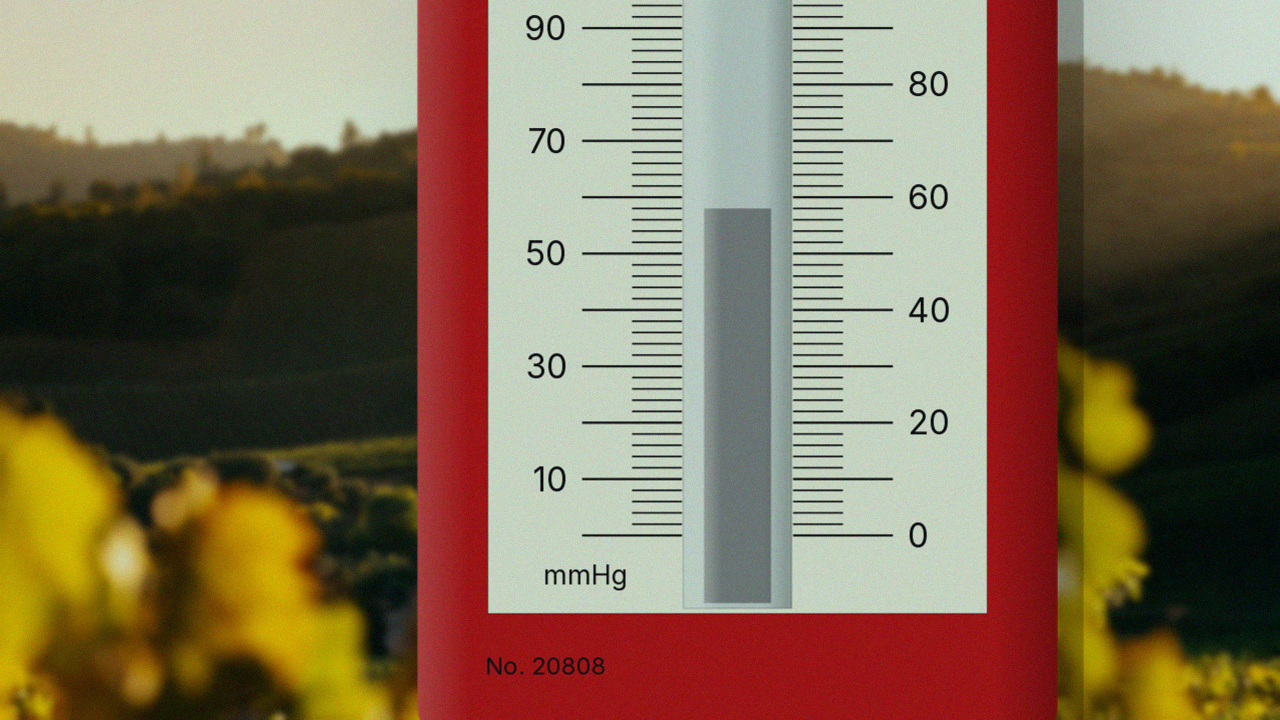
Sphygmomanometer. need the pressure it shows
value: 58 mmHg
